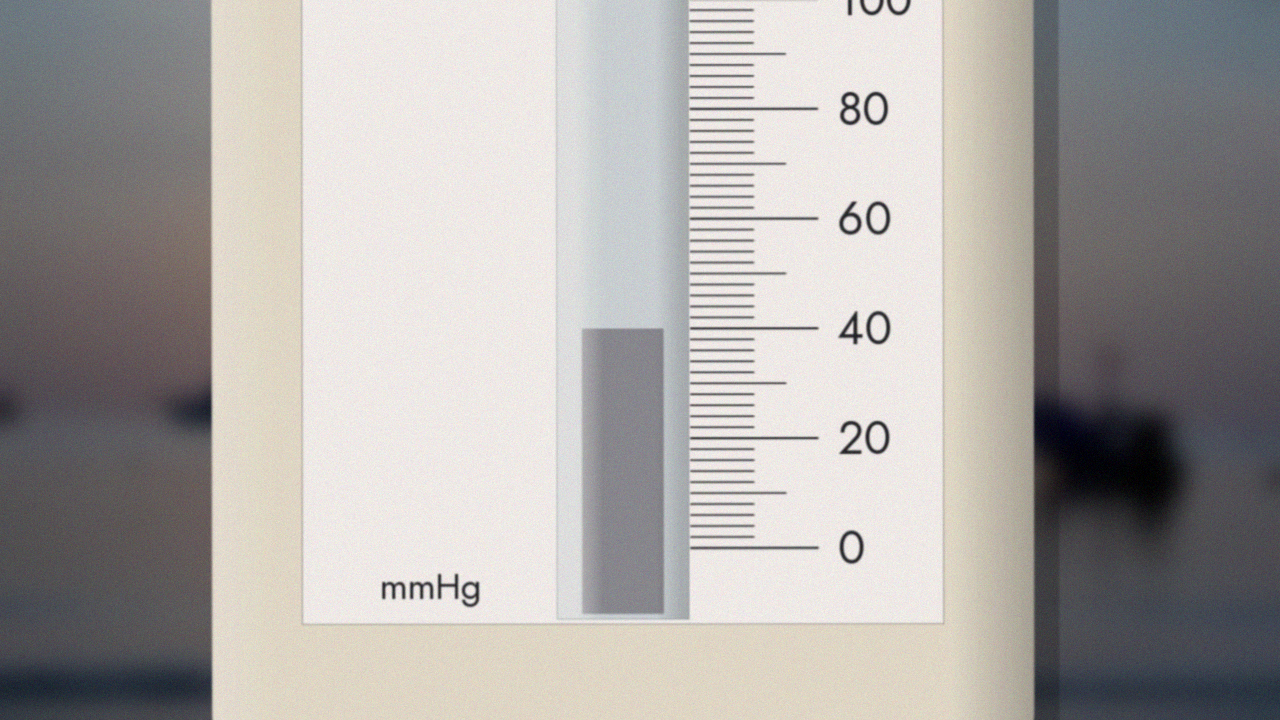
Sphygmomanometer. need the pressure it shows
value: 40 mmHg
